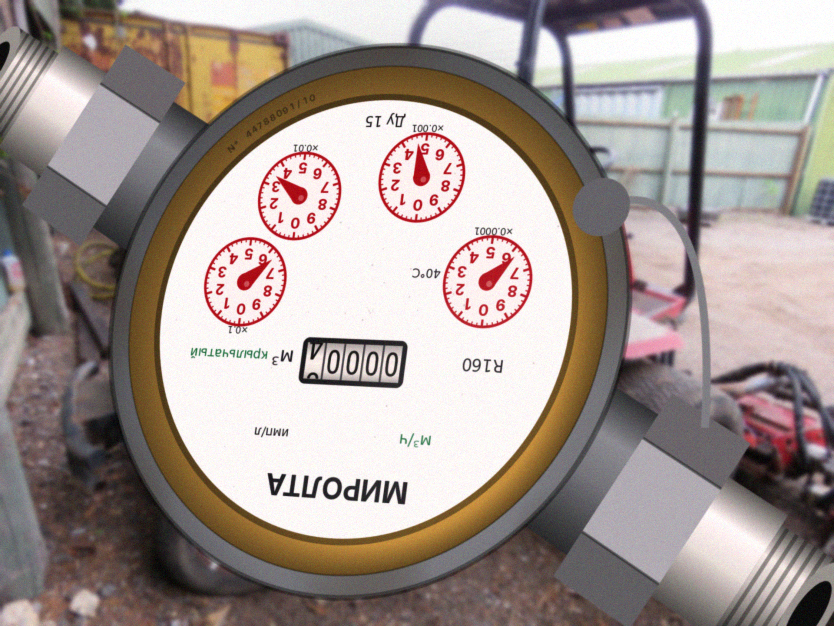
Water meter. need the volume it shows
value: 3.6346 m³
